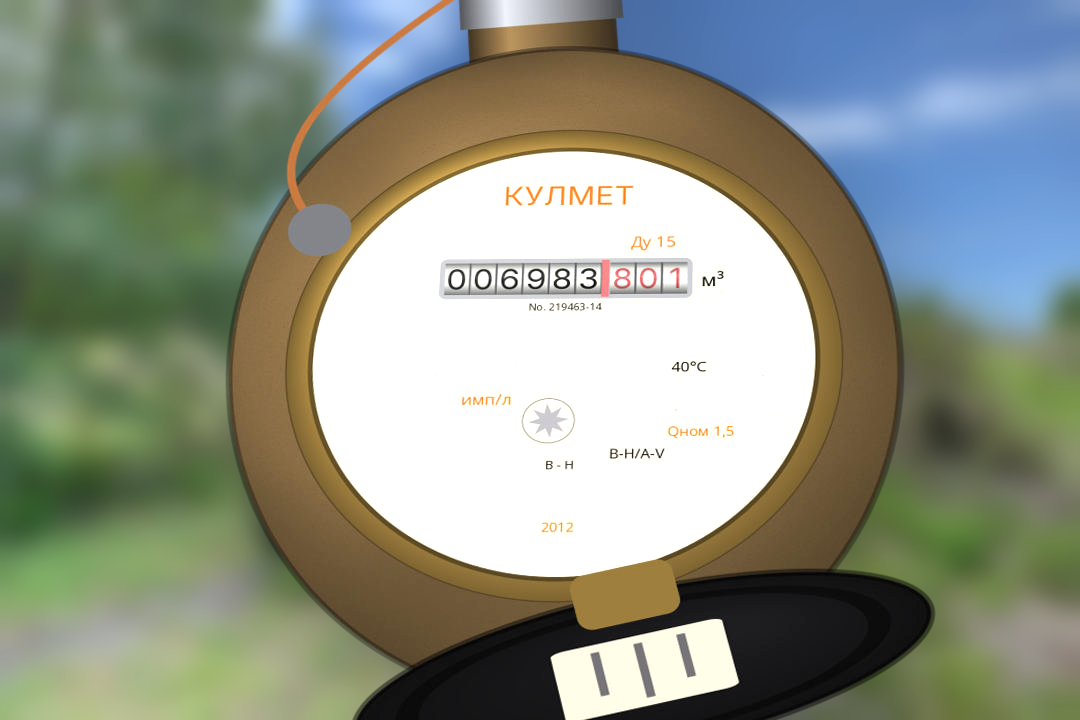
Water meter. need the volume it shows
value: 6983.801 m³
